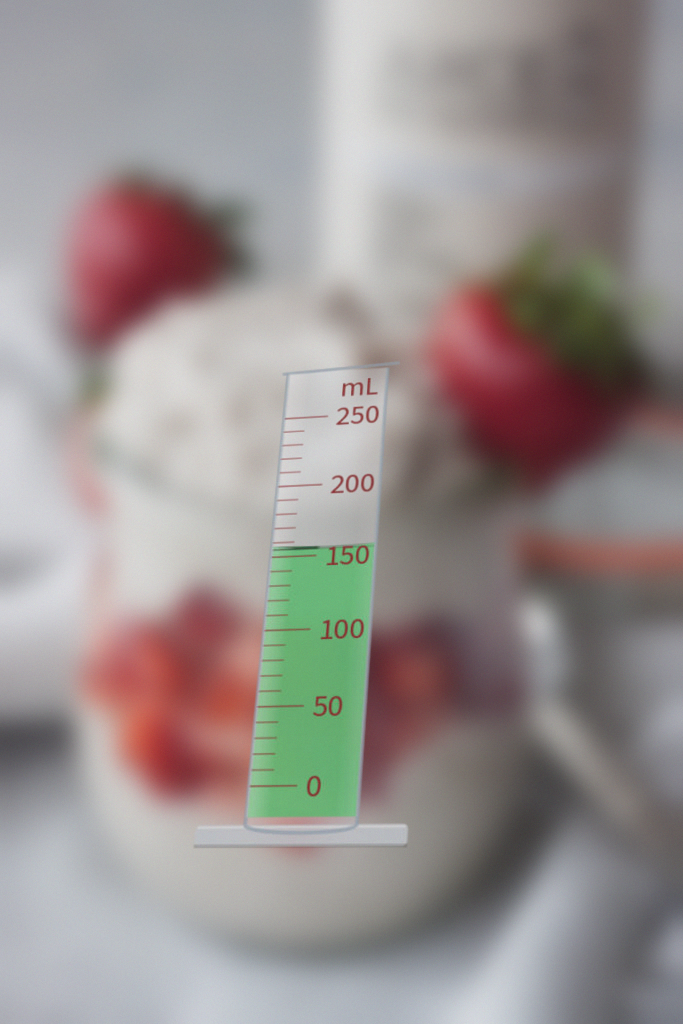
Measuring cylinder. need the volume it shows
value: 155 mL
